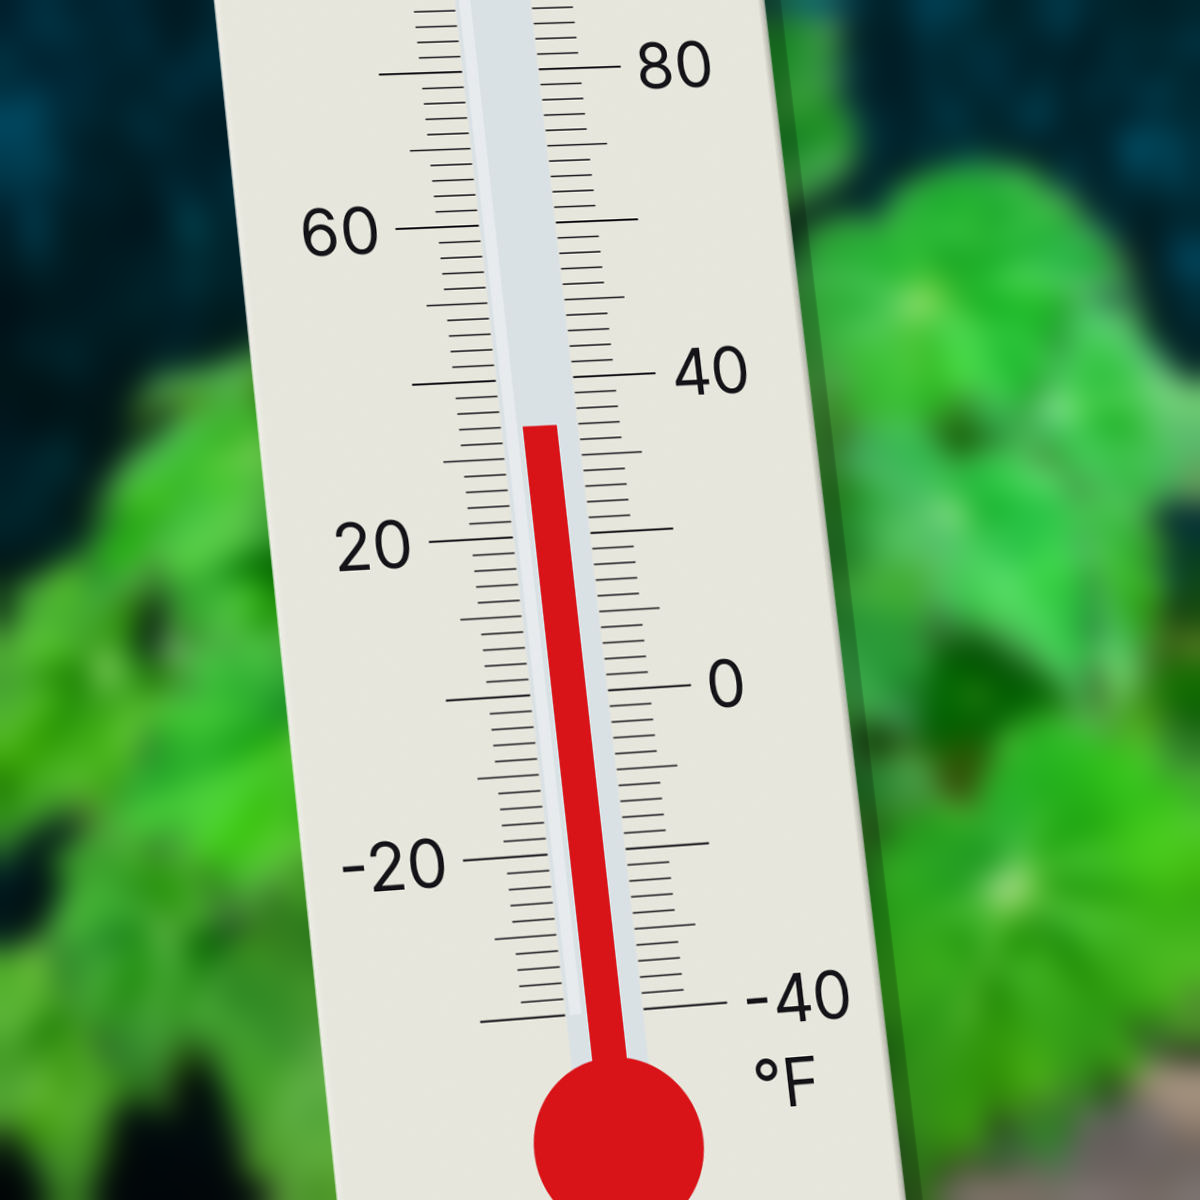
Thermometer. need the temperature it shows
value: 34 °F
